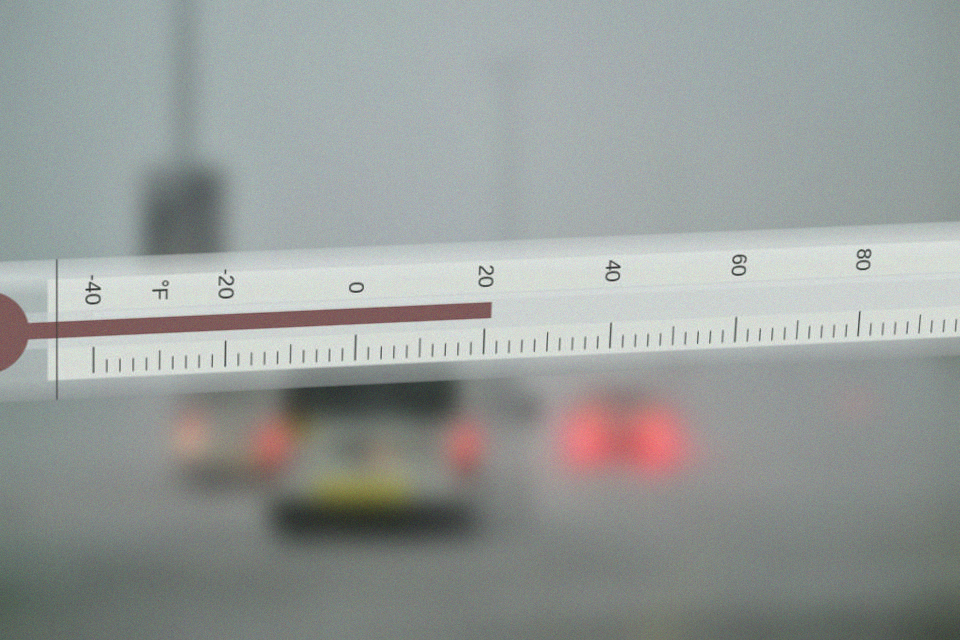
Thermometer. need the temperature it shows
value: 21 °F
